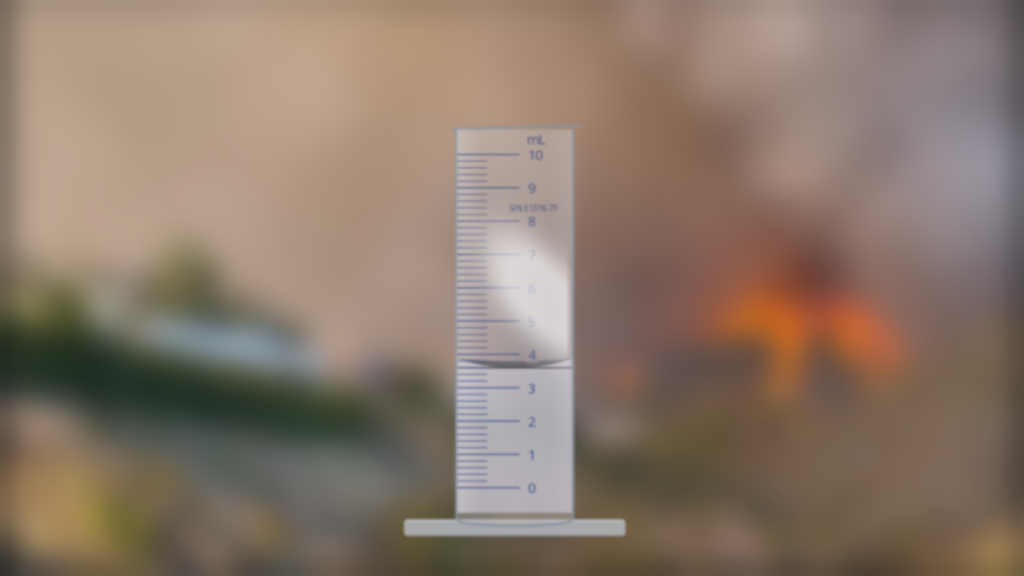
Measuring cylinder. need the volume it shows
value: 3.6 mL
